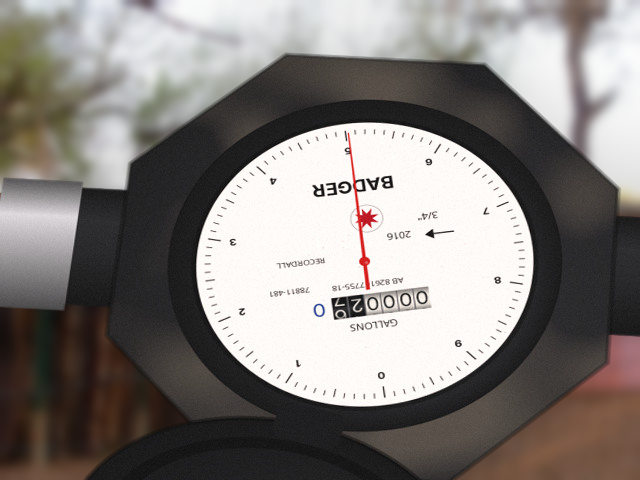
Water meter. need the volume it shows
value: 265.0 gal
